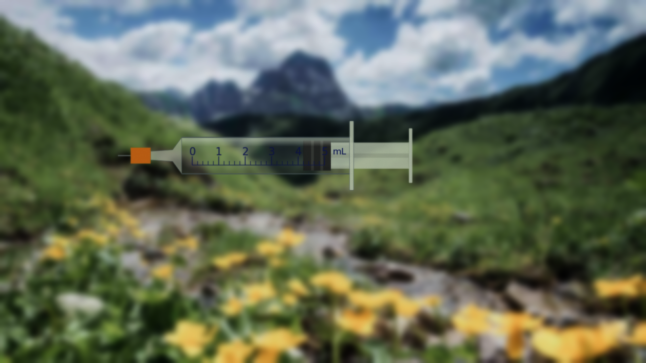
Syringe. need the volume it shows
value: 4.2 mL
